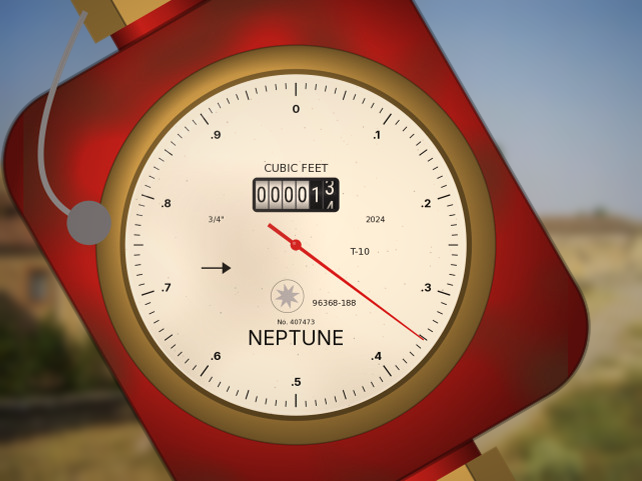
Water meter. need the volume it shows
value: 13.35 ft³
